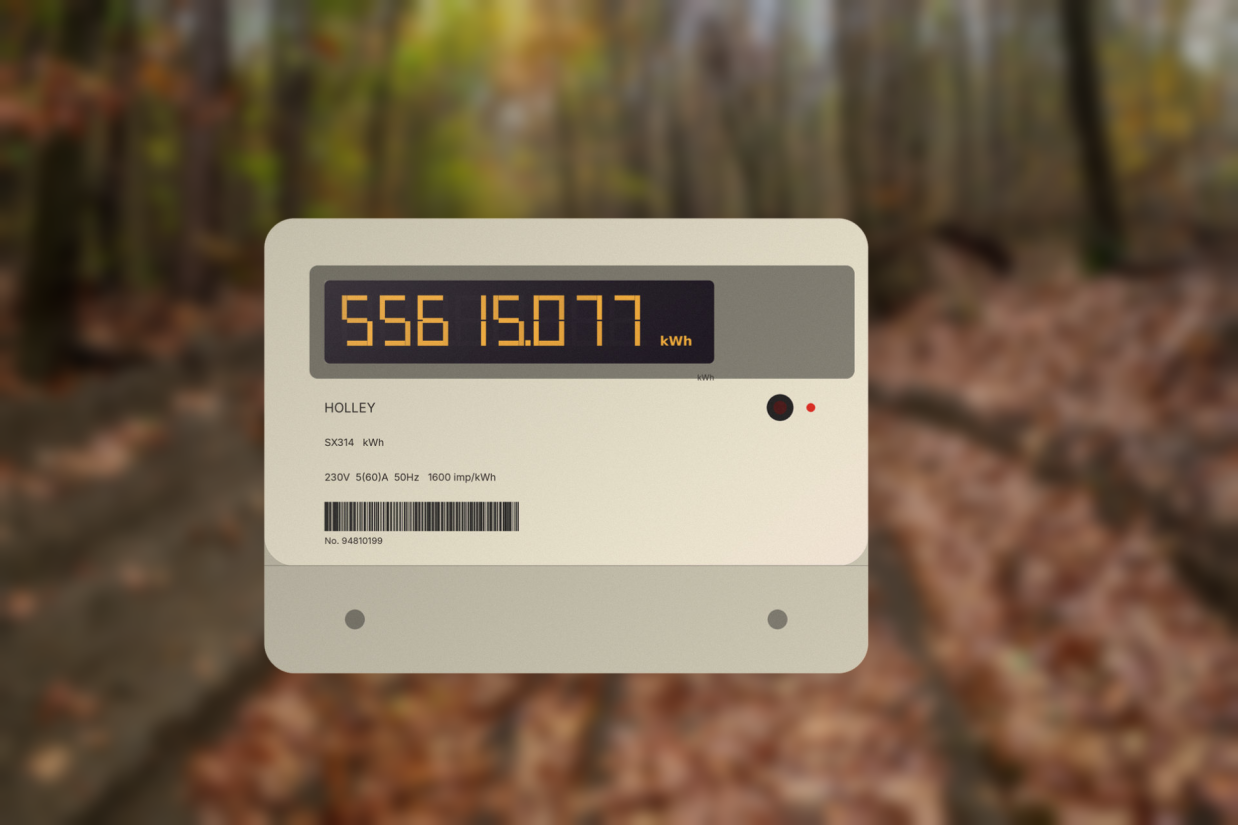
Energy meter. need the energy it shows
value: 55615.077 kWh
